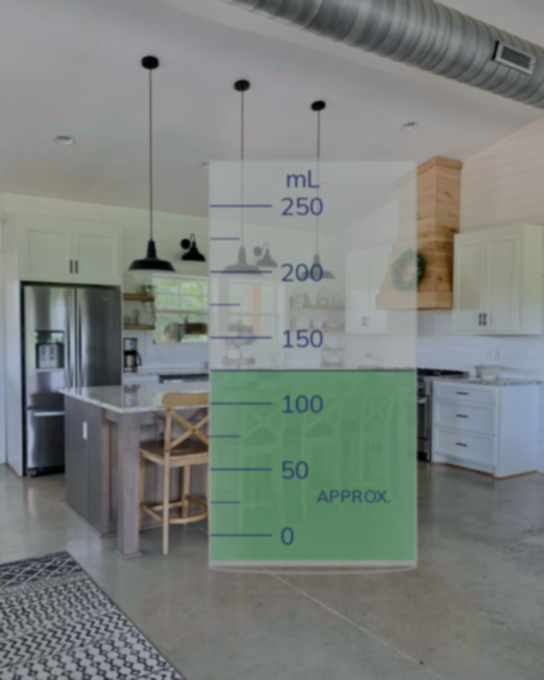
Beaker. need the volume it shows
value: 125 mL
